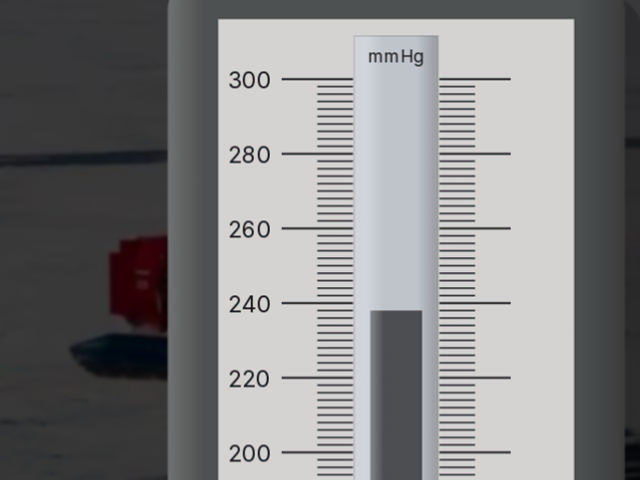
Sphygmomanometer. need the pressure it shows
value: 238 mmHg
